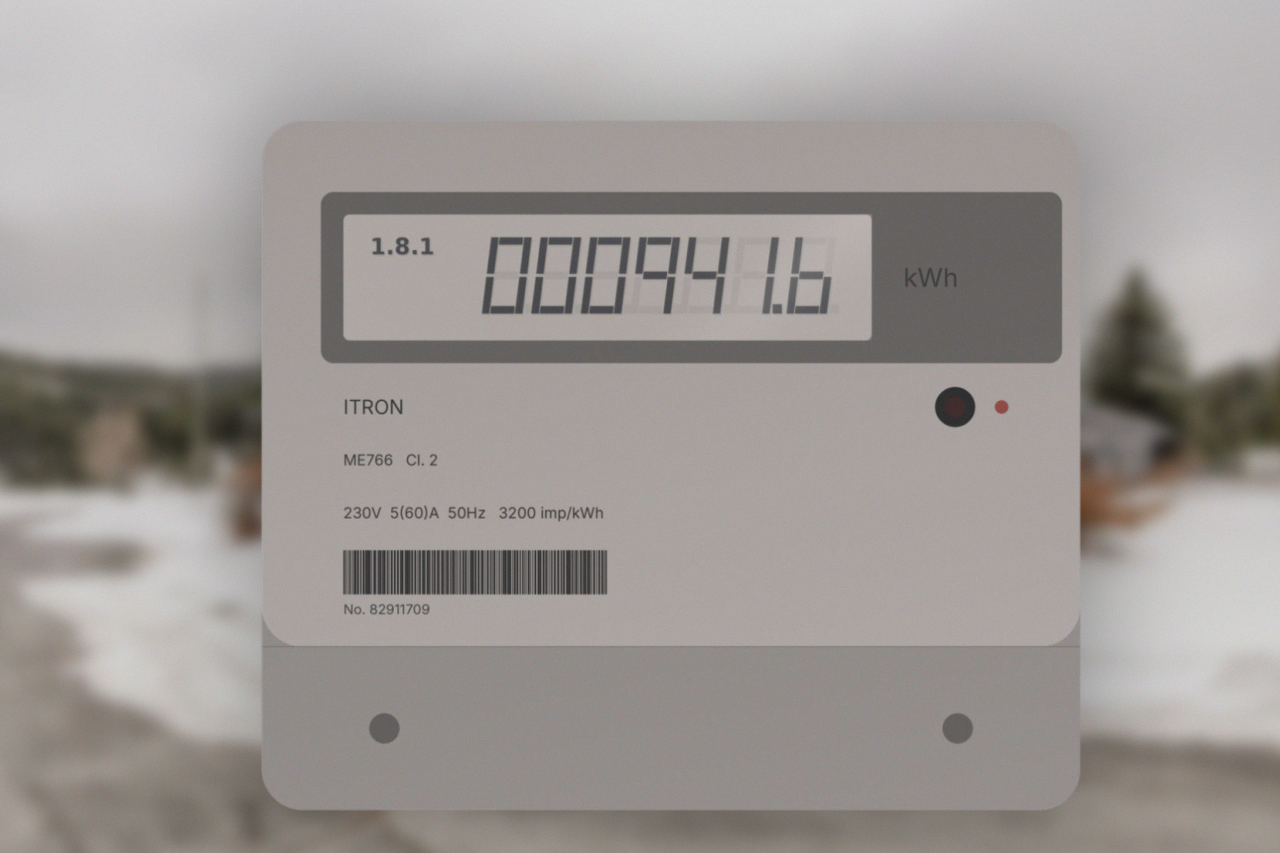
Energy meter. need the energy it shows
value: 941.6 kWh
